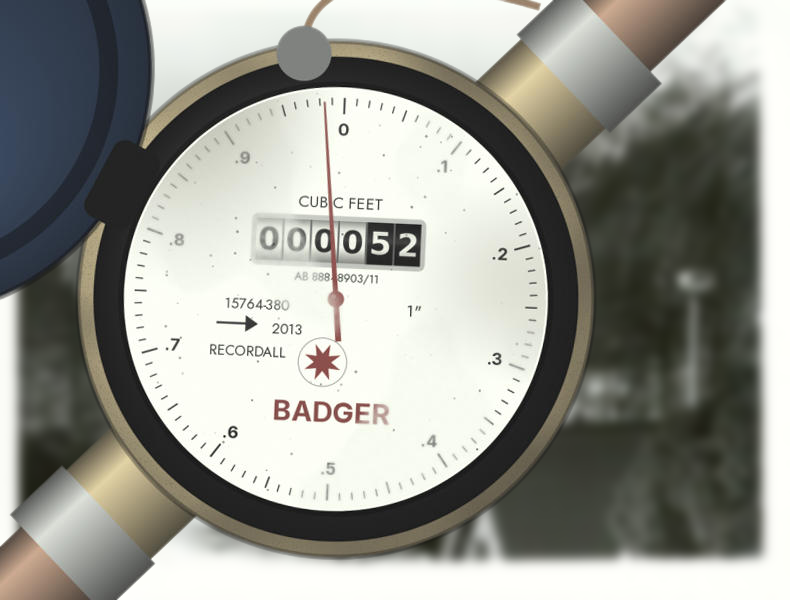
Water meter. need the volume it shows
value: 51.98 ft³
